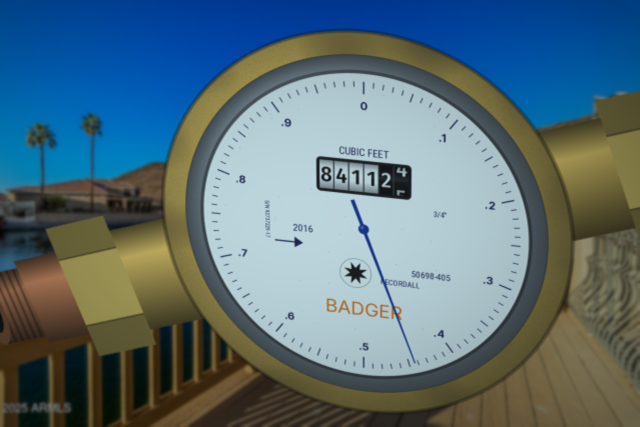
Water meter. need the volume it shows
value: 841124.44 ft³
